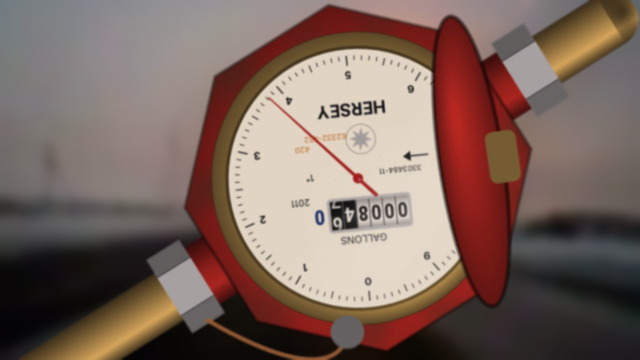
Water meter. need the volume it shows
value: 8463.8 gal
